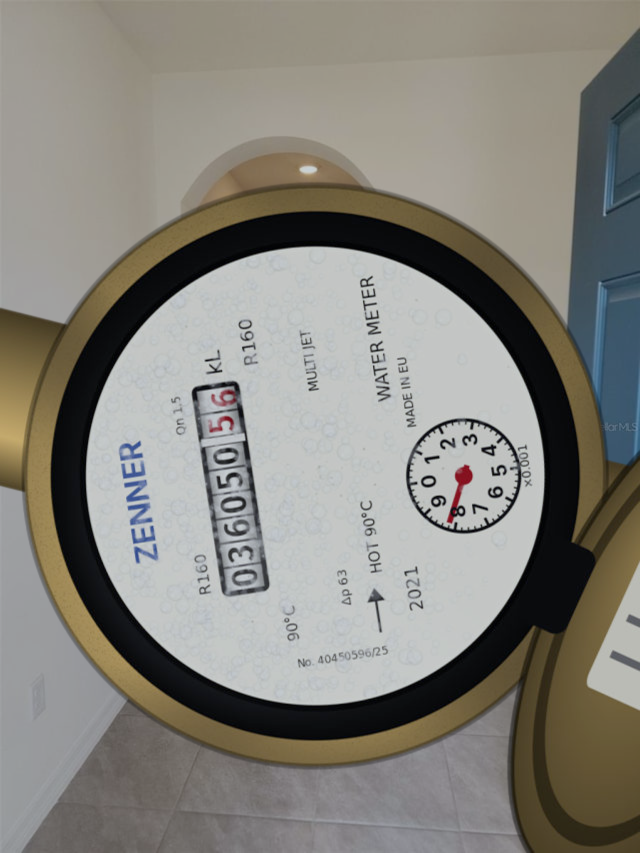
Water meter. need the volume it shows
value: 36050.558 kL
